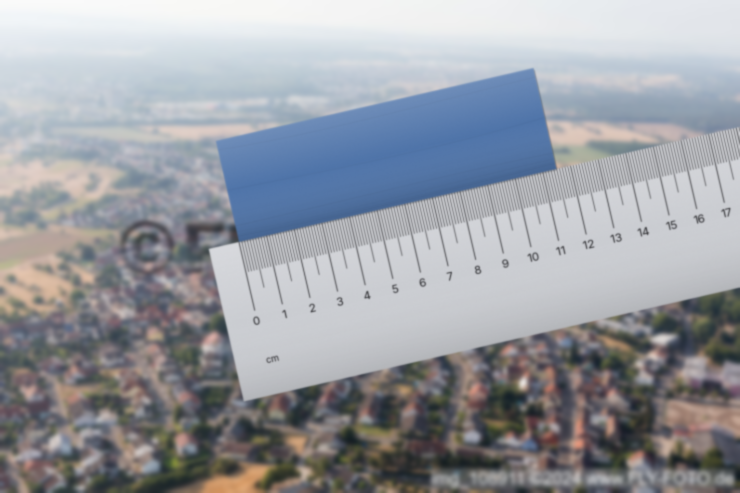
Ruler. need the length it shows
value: 11.5 cm
